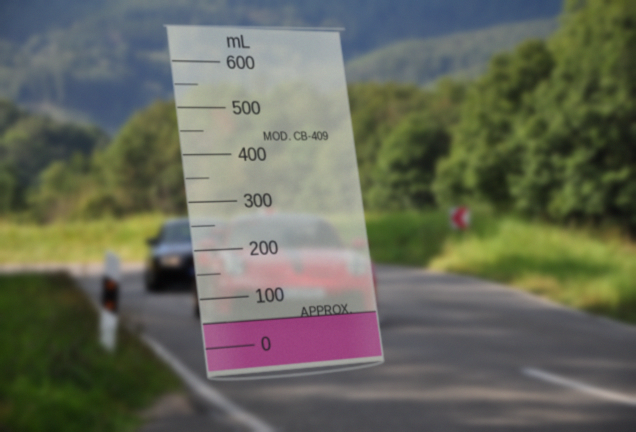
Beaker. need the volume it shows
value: 50 mL
